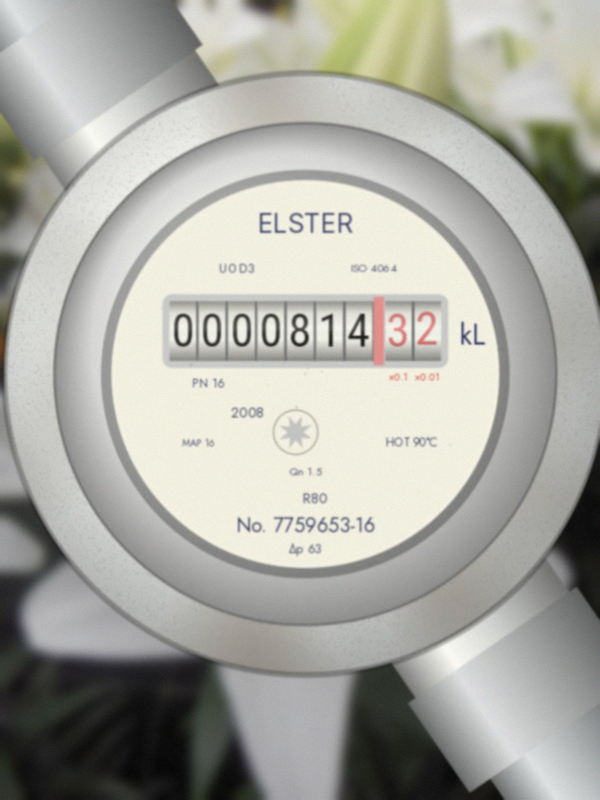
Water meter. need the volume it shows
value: 814.32 kL
